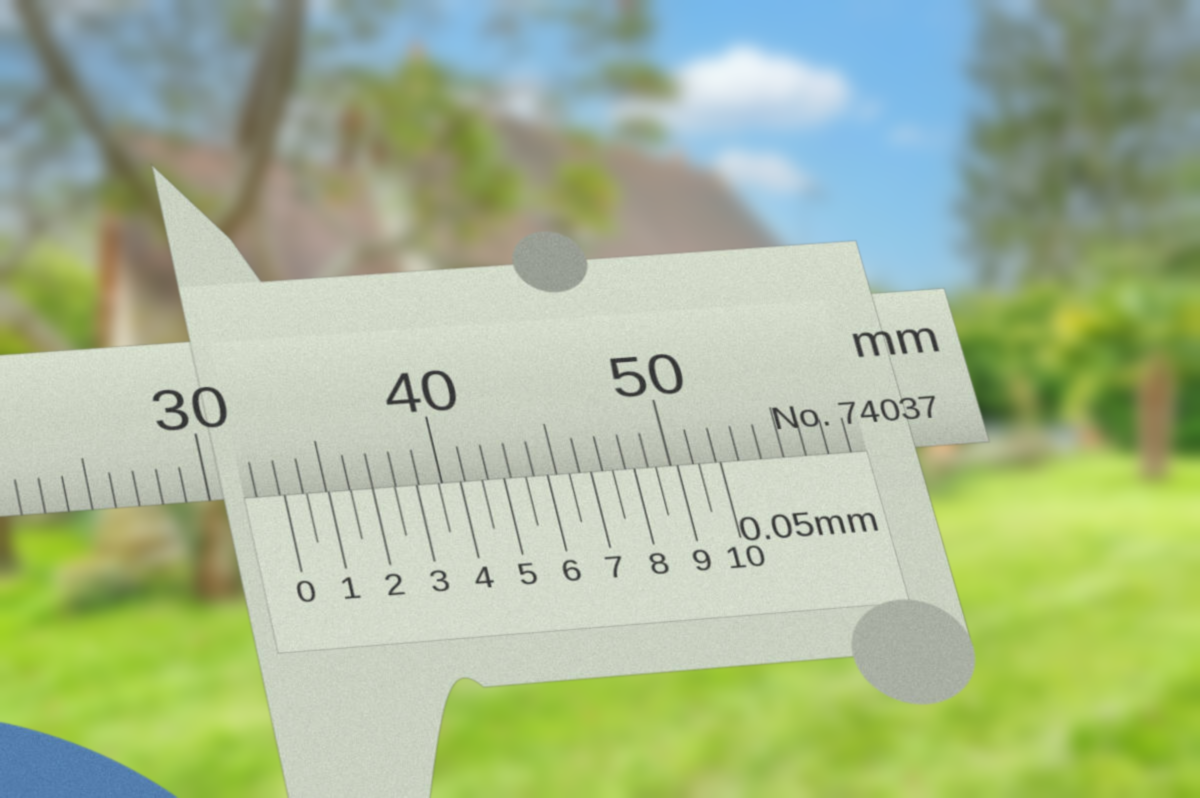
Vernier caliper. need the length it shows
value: 33.2 mm
